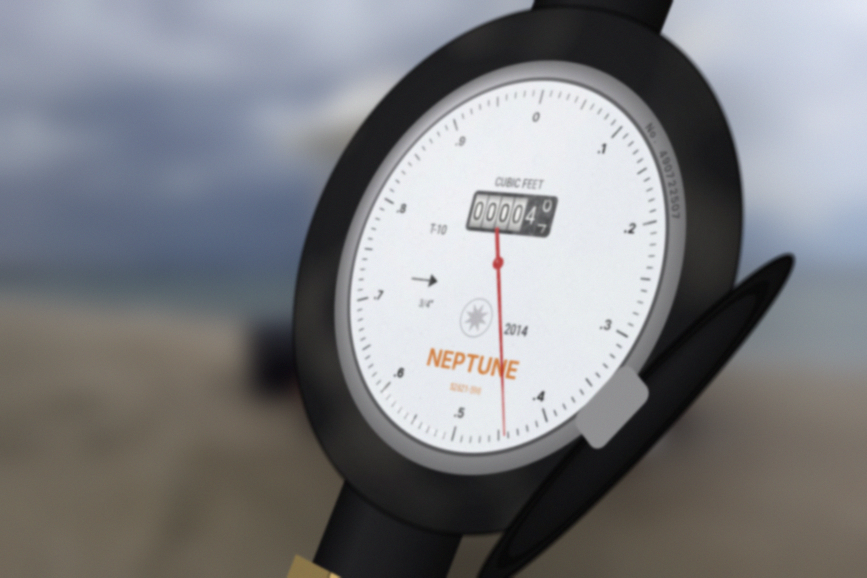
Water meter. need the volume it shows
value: 46.44 ft³
